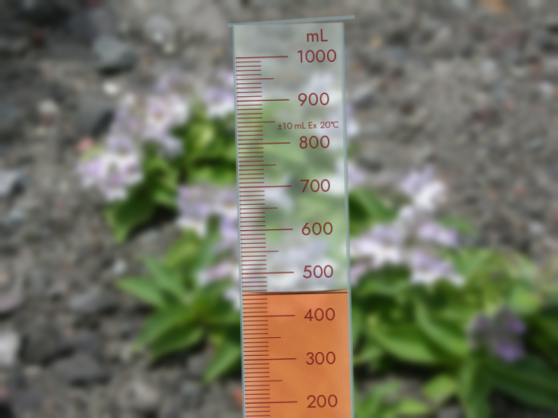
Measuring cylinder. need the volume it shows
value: 450 mL
